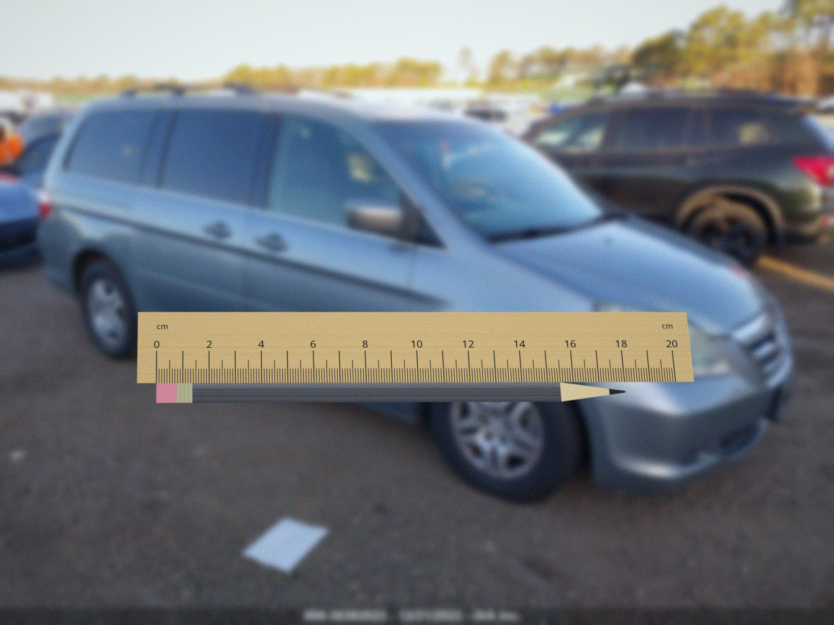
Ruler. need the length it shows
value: 18 cm
